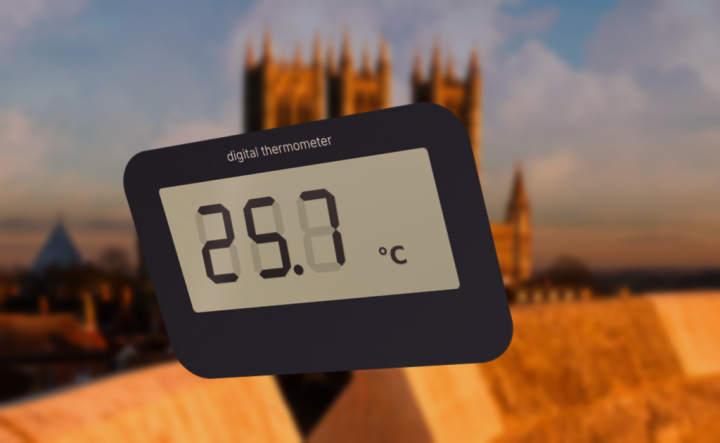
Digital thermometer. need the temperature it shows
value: 25.7 °C
